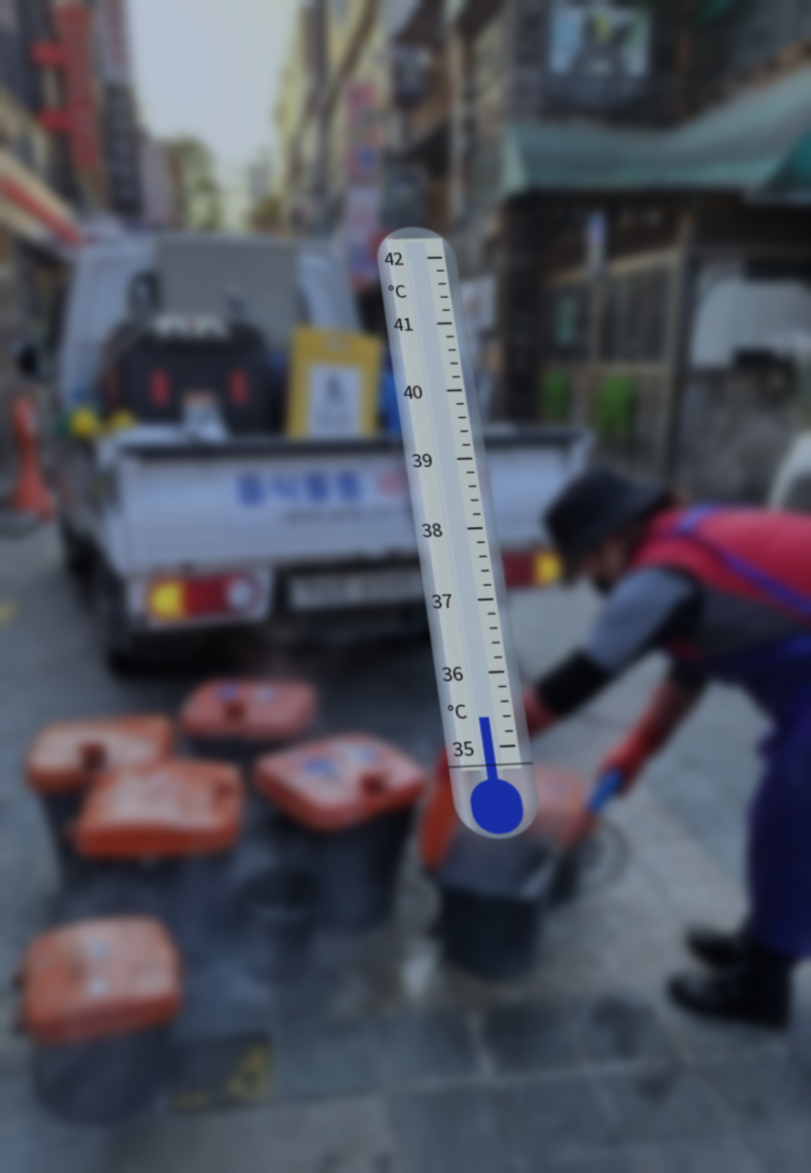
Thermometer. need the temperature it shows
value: 35.4 °C
